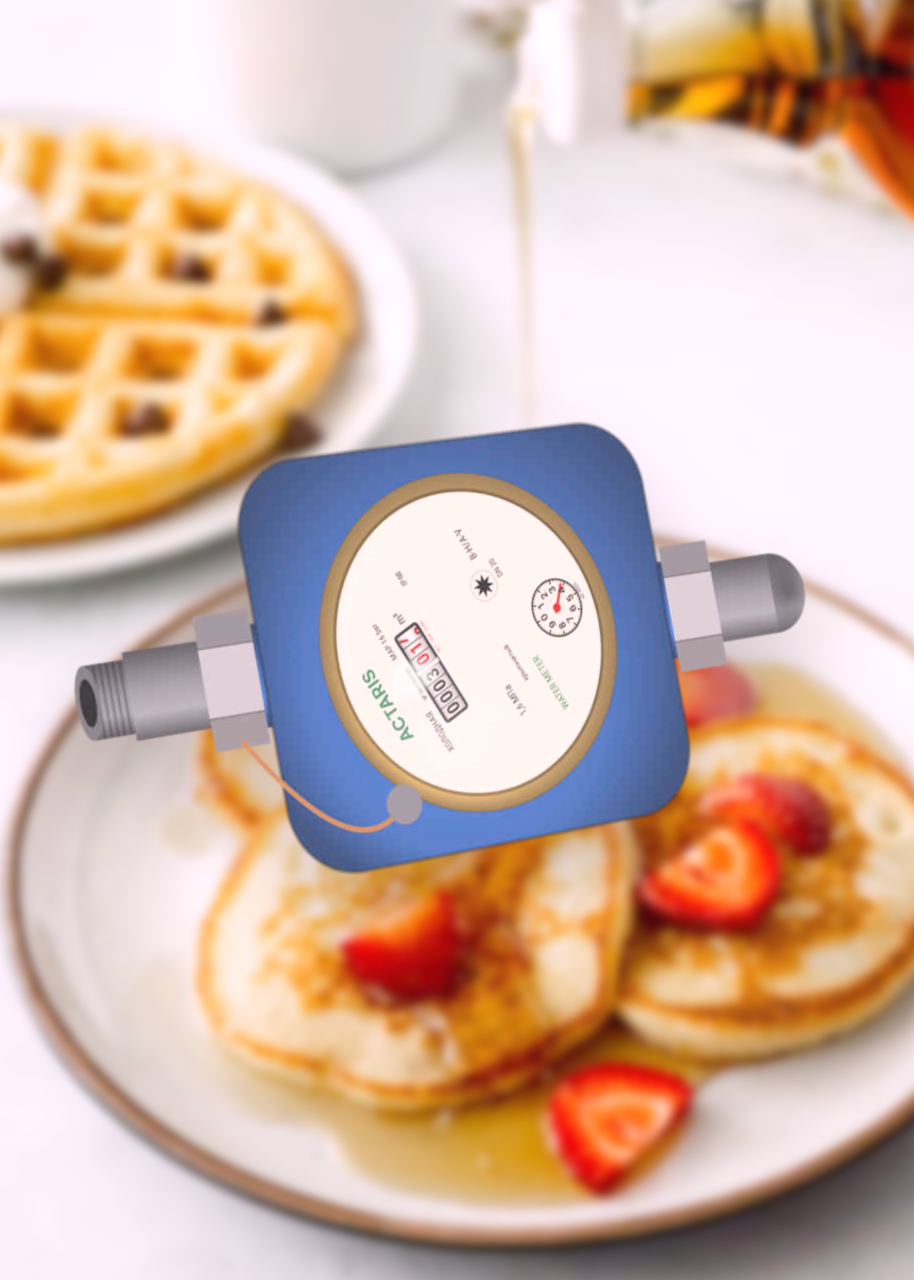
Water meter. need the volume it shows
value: 3.0173 m³
